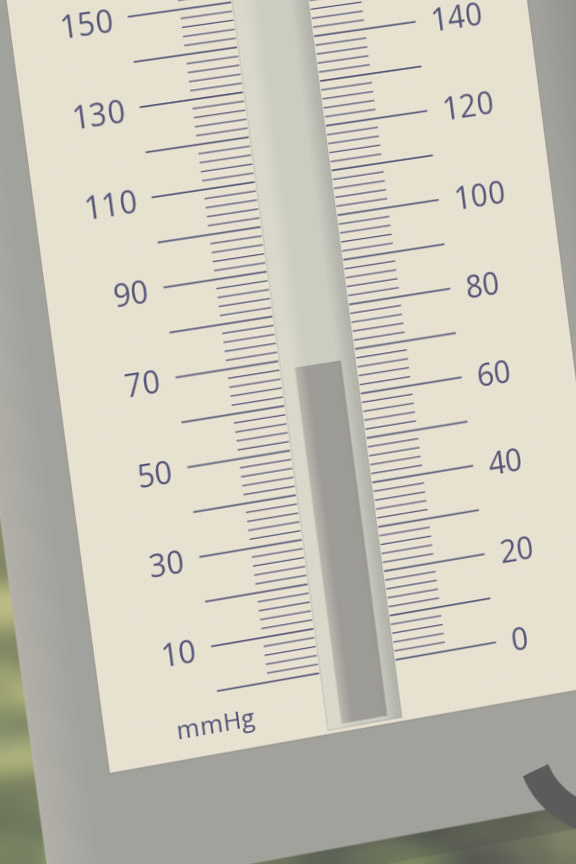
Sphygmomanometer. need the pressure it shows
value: 68 mmHg
